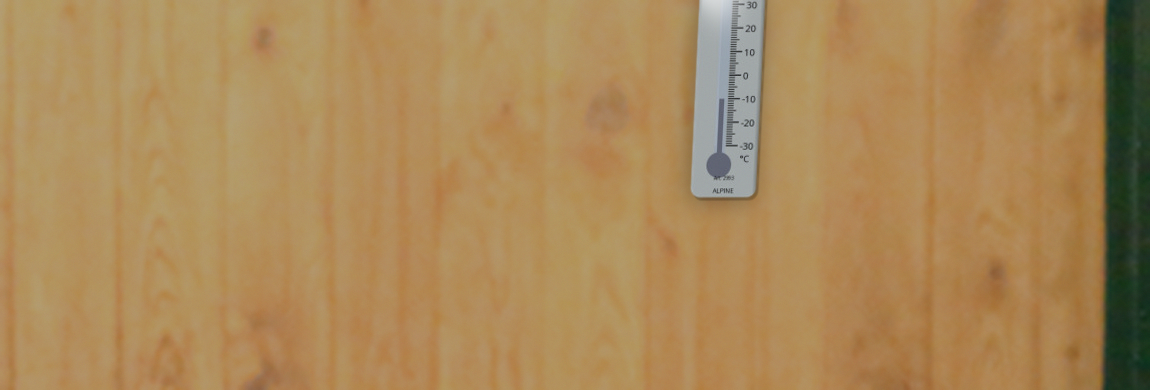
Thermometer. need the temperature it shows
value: -10 °C
